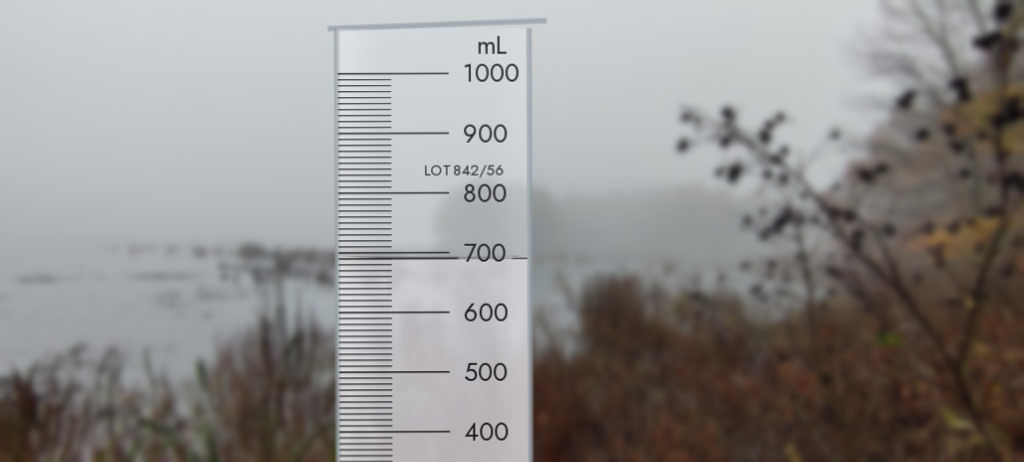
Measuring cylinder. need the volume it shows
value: 690 mL
